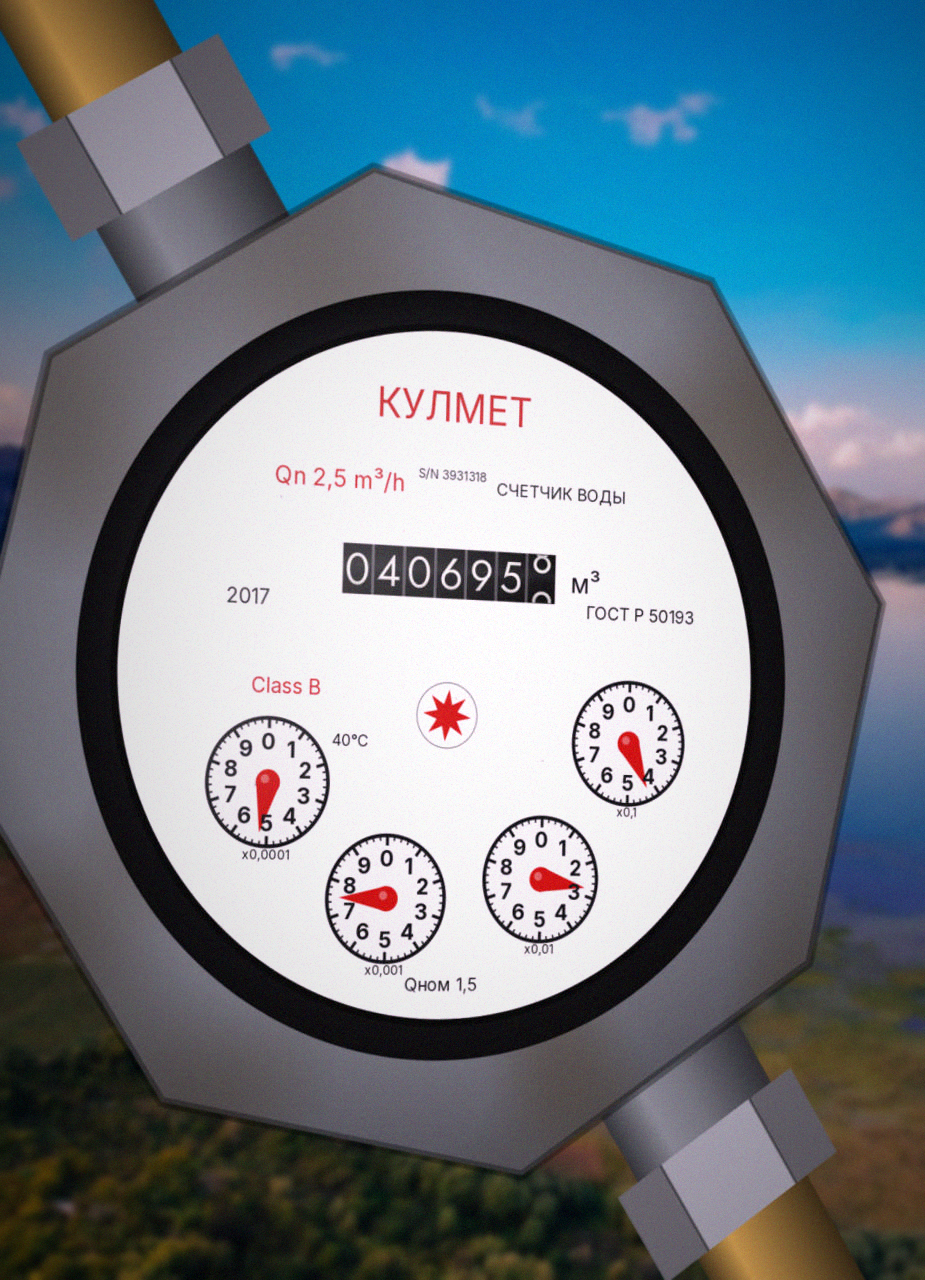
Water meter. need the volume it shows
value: 406958.4275 m³
